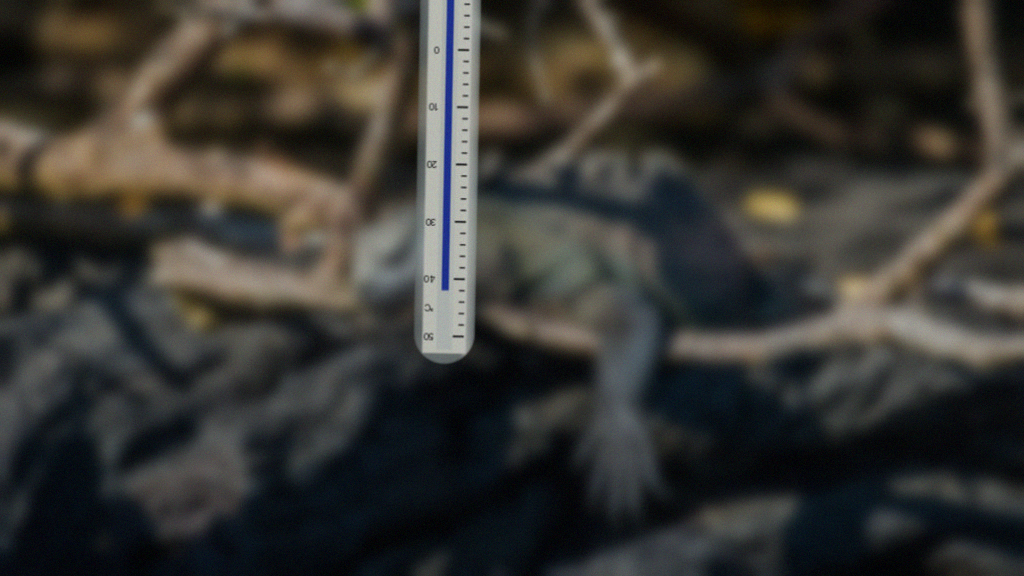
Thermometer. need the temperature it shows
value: 42 °C
